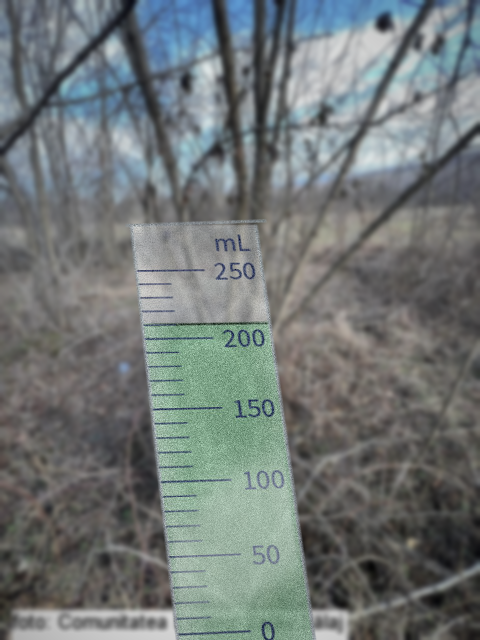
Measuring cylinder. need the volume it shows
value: 210 mL
